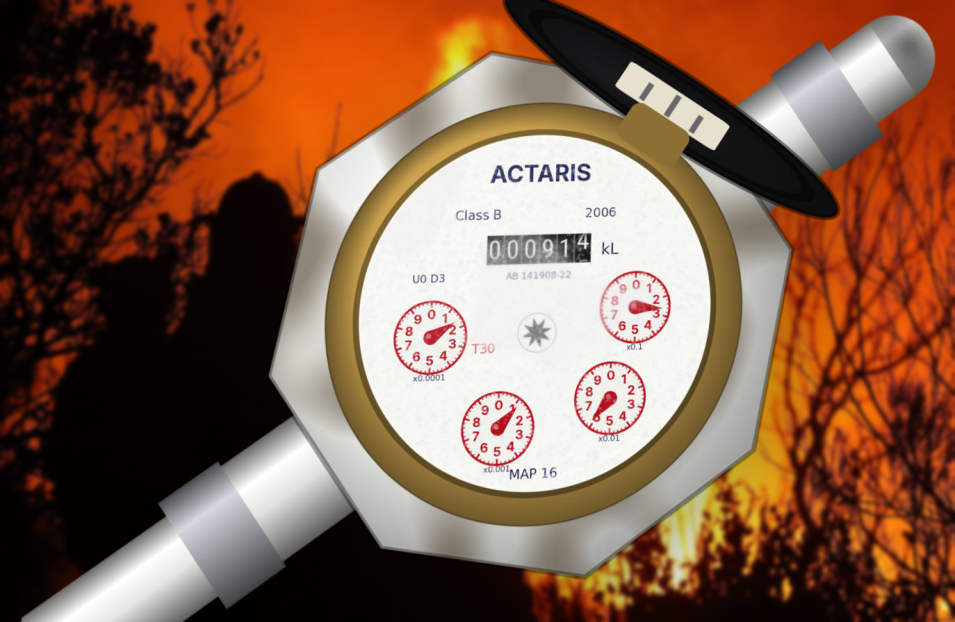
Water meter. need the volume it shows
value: 914.2611 kL
